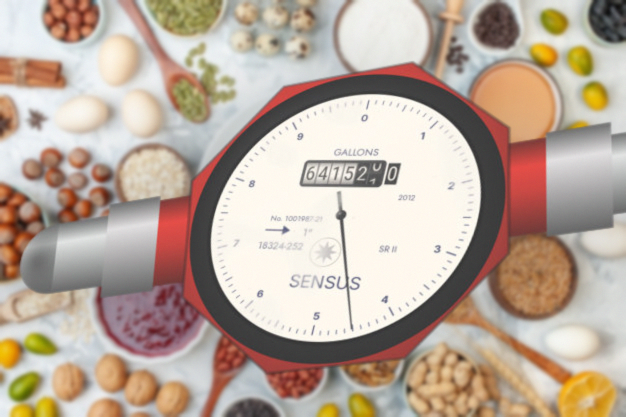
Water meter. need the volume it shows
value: 6415204.5 gal
